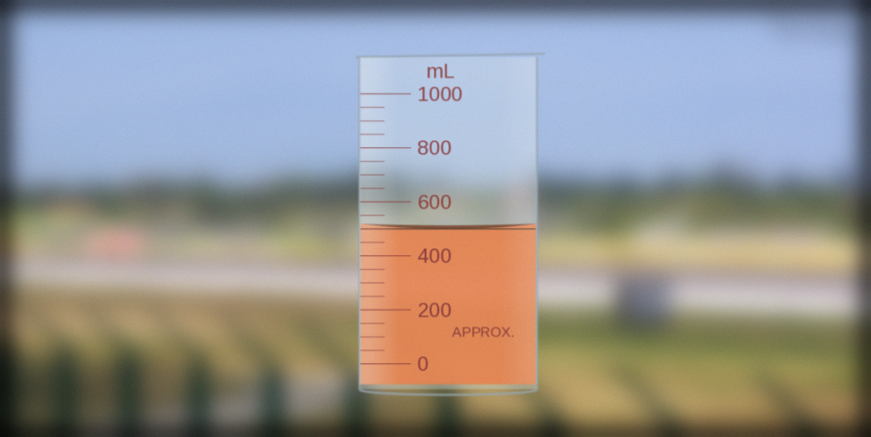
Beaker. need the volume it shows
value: 500 mL
